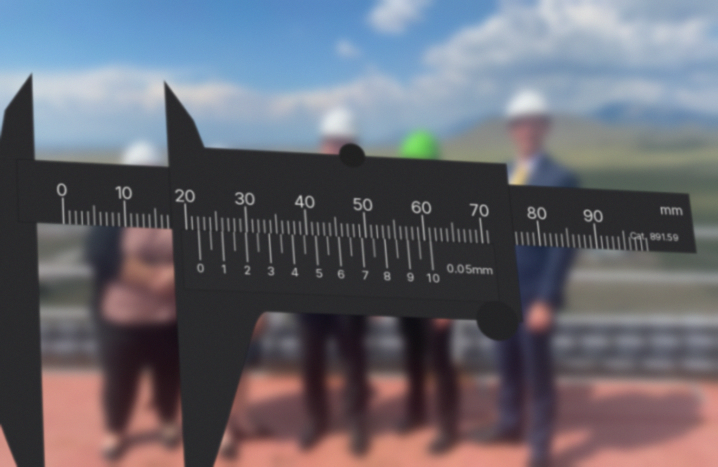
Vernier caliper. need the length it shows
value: 22.0 mm
